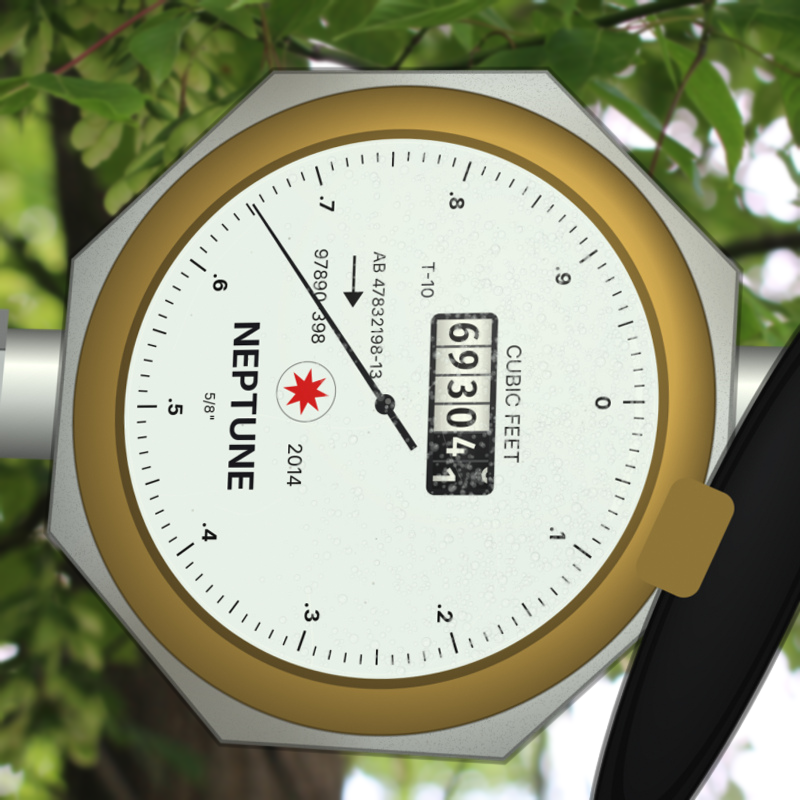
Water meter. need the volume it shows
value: 693040.65 ft³
